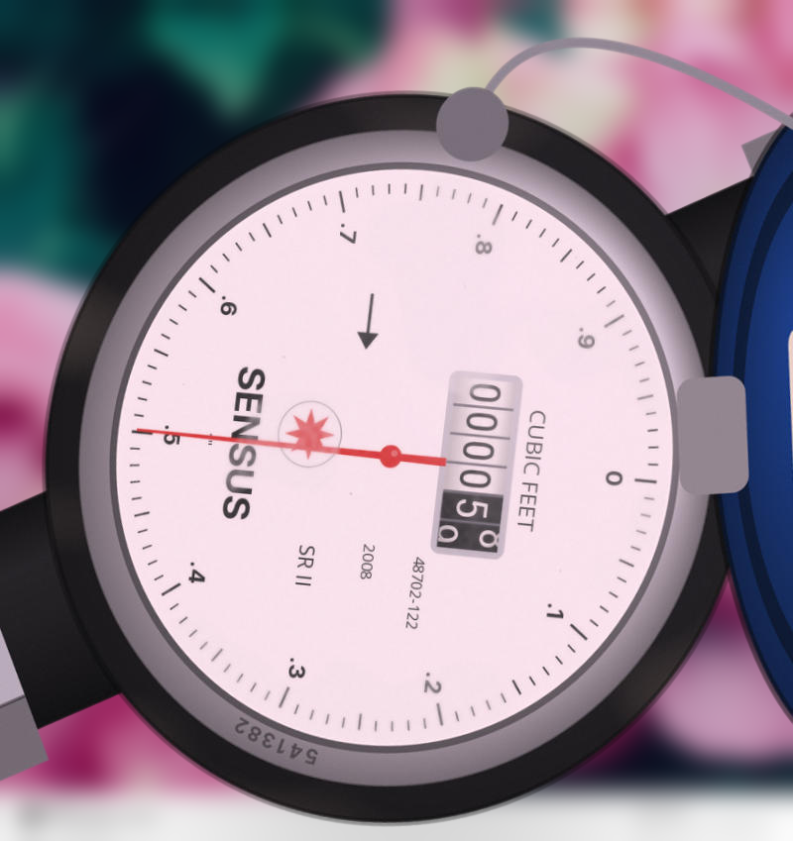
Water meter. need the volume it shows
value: 58.50 ft³
